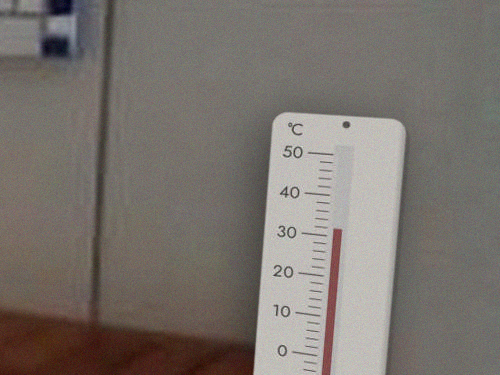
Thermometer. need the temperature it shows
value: 32 °C
